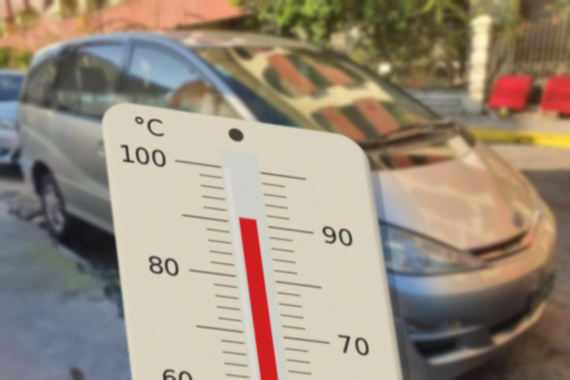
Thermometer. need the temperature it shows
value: 91 °C
